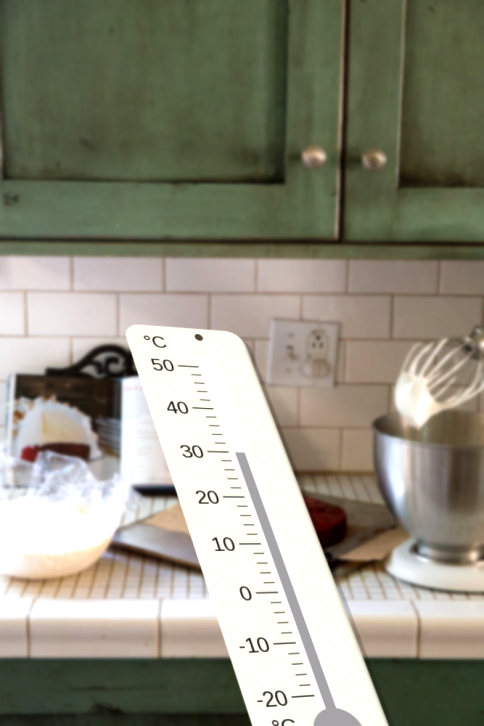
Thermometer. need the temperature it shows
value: 30 °C
